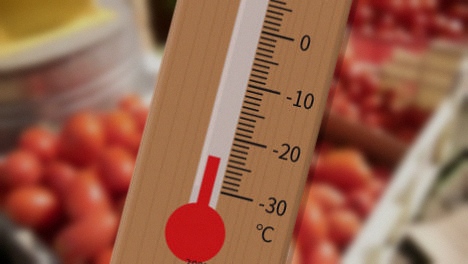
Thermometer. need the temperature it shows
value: -24 °C
